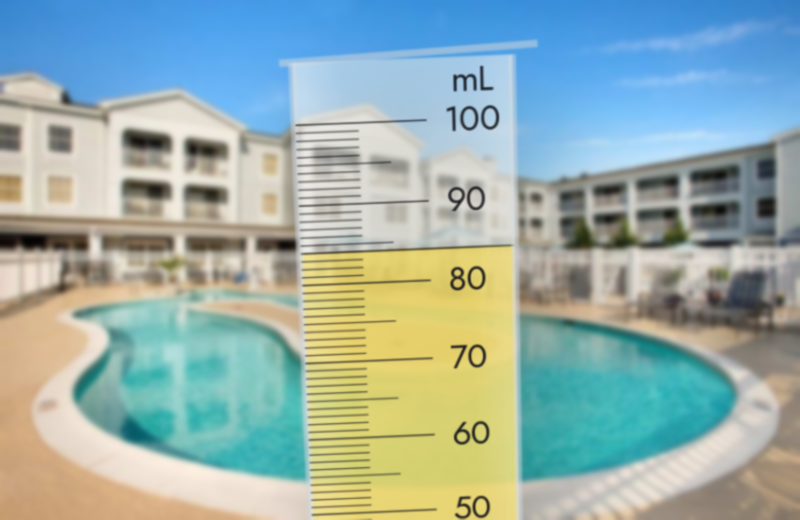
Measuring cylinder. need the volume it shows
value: 84 mL
